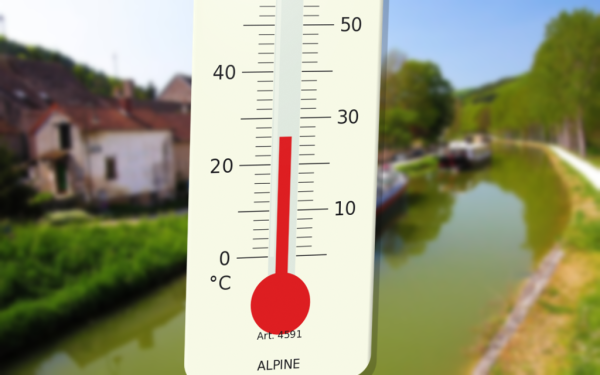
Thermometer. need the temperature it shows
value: 26 °C
